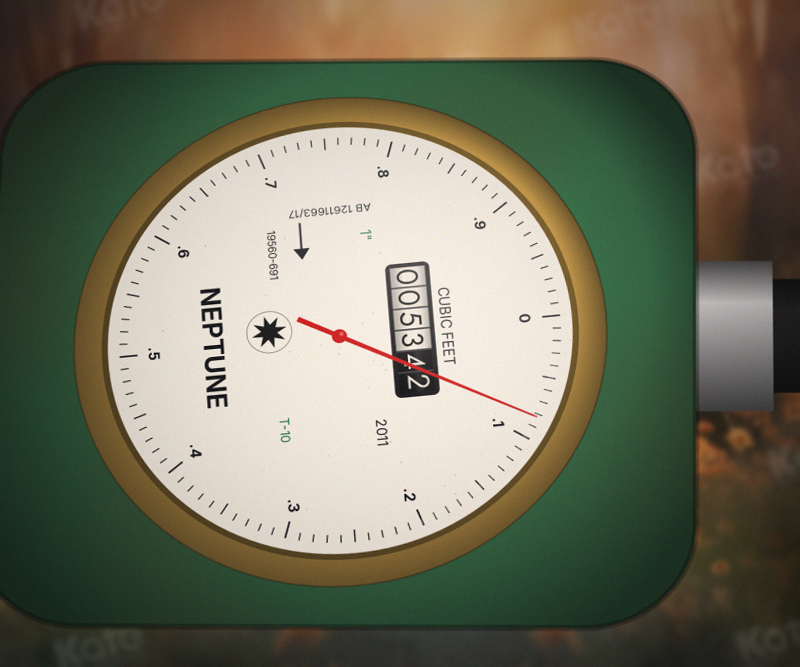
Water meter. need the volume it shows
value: 5342.08 ft³
